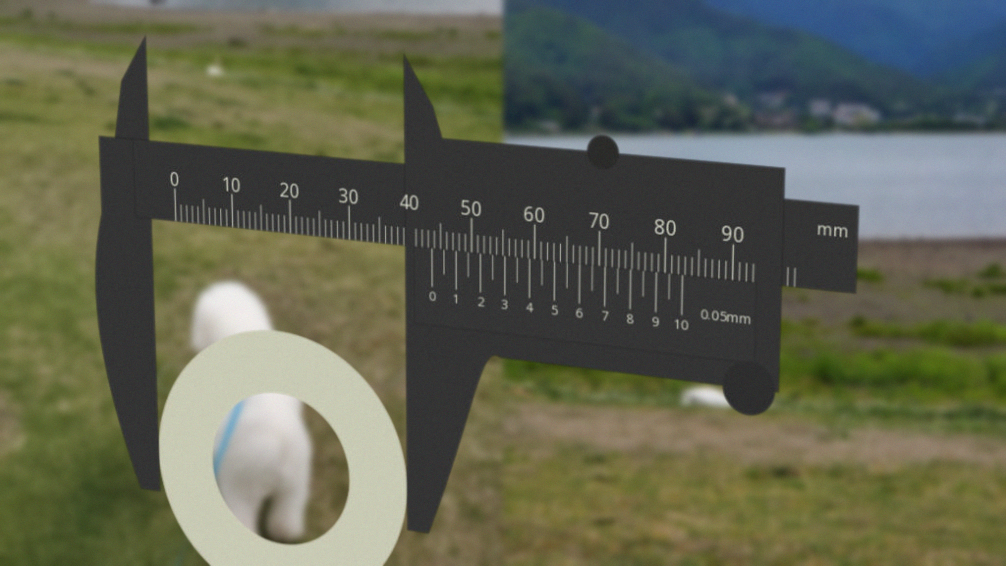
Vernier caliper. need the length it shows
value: 43.6 mm
